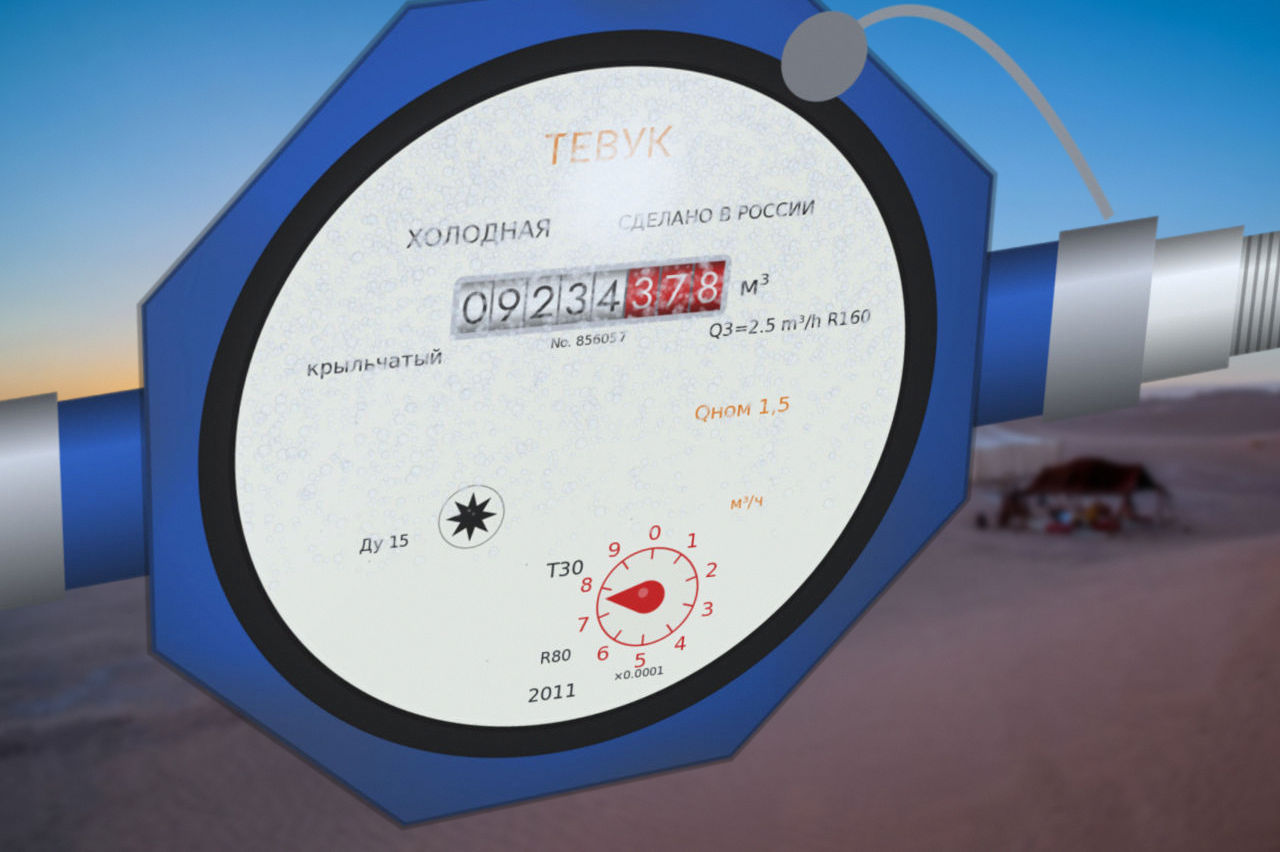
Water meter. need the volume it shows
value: 9234.3787 m³
